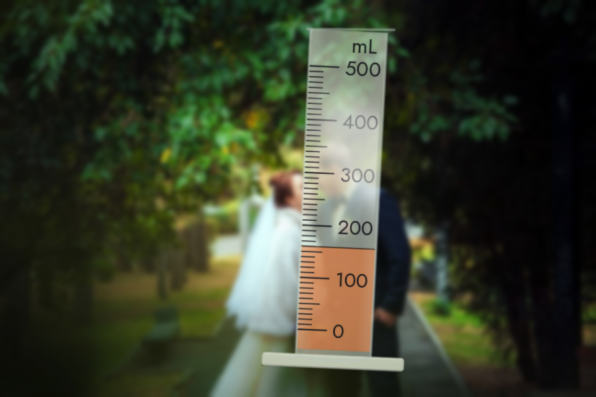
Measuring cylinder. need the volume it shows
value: 160 mL
